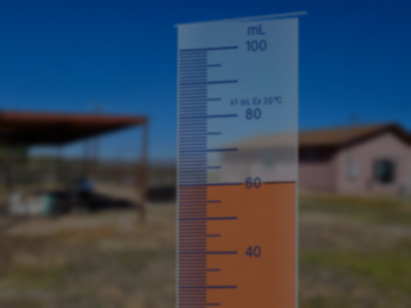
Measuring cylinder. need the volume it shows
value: 60 mL
